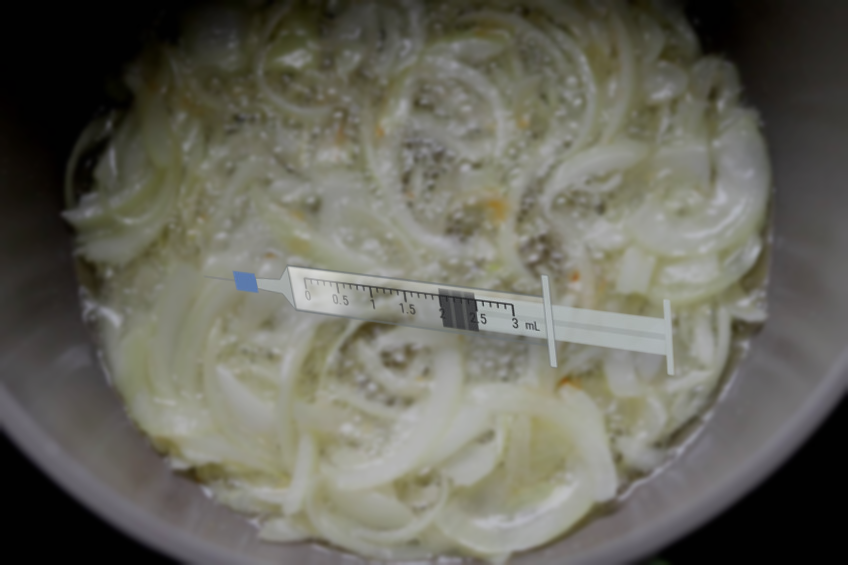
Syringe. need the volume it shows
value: 2 mL
